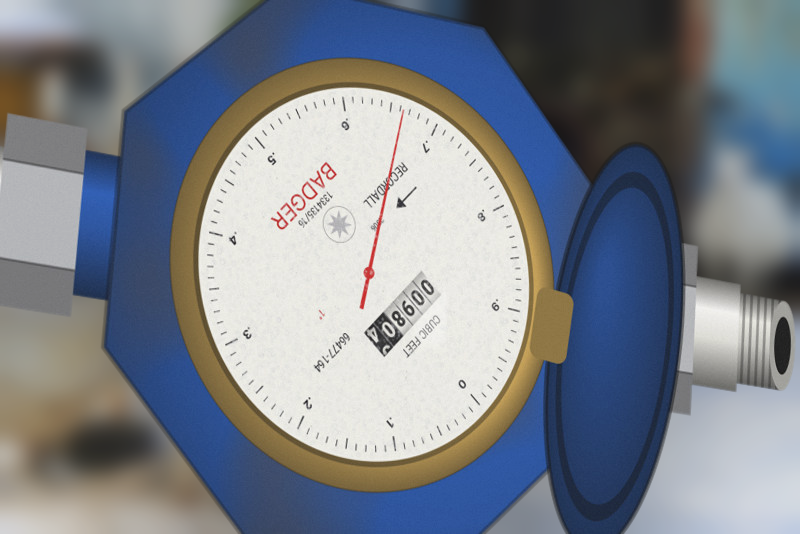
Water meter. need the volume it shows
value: 9803.66 ft³
